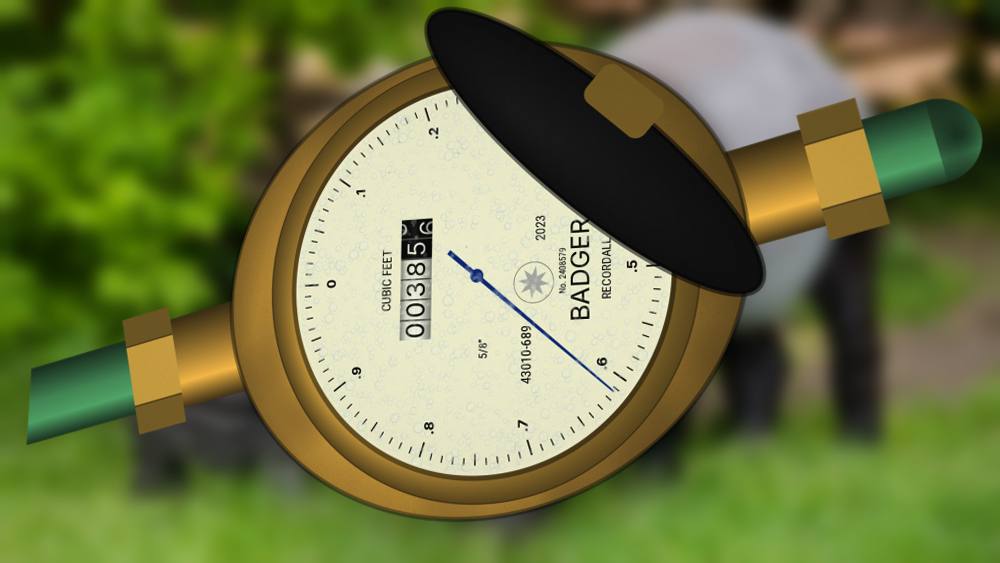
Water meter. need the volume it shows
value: 3855.61 ft³
